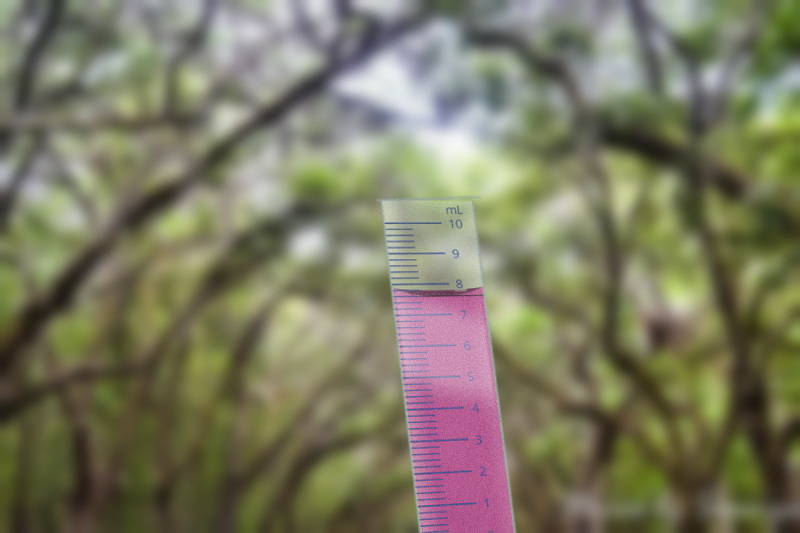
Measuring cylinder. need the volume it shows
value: 7.6 mL
